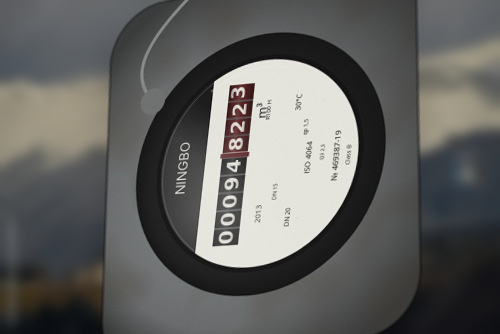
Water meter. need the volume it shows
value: 94.8223 m³
